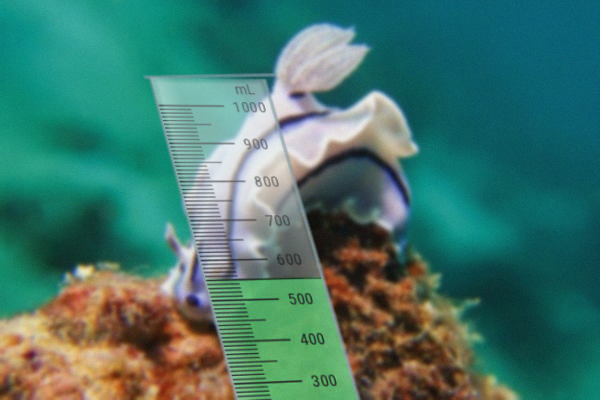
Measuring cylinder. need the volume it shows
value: 550 mL
